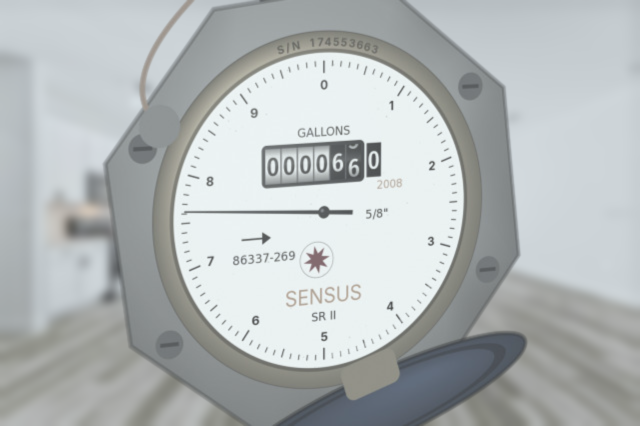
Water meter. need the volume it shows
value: 657.6 gal
